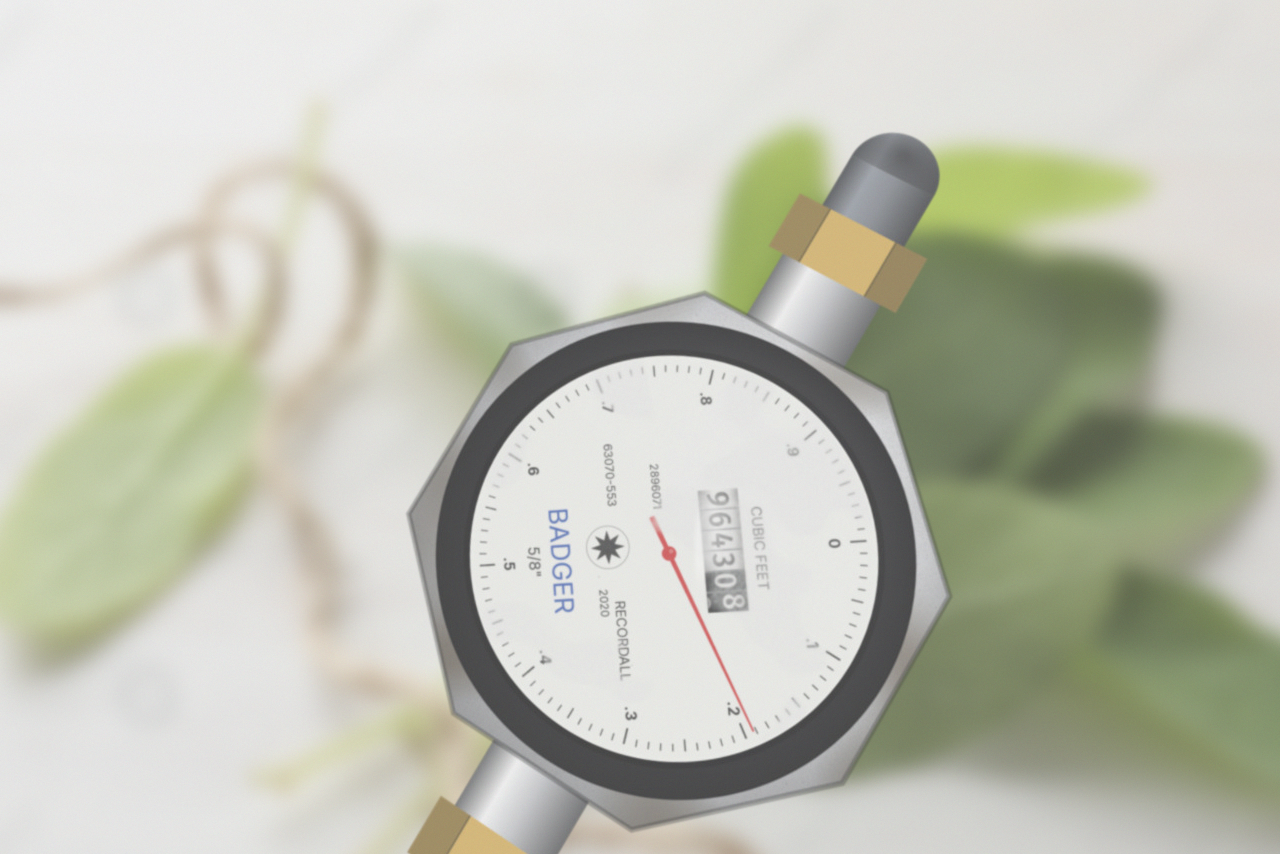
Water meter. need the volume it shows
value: 964308.19 ft³
